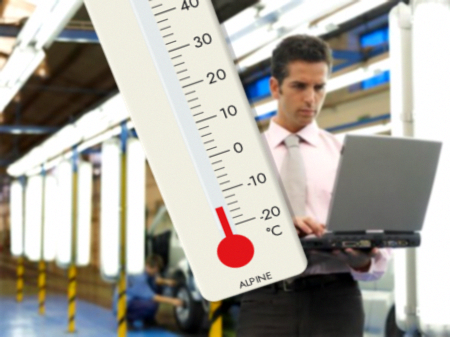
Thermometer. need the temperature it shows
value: -14 °C
